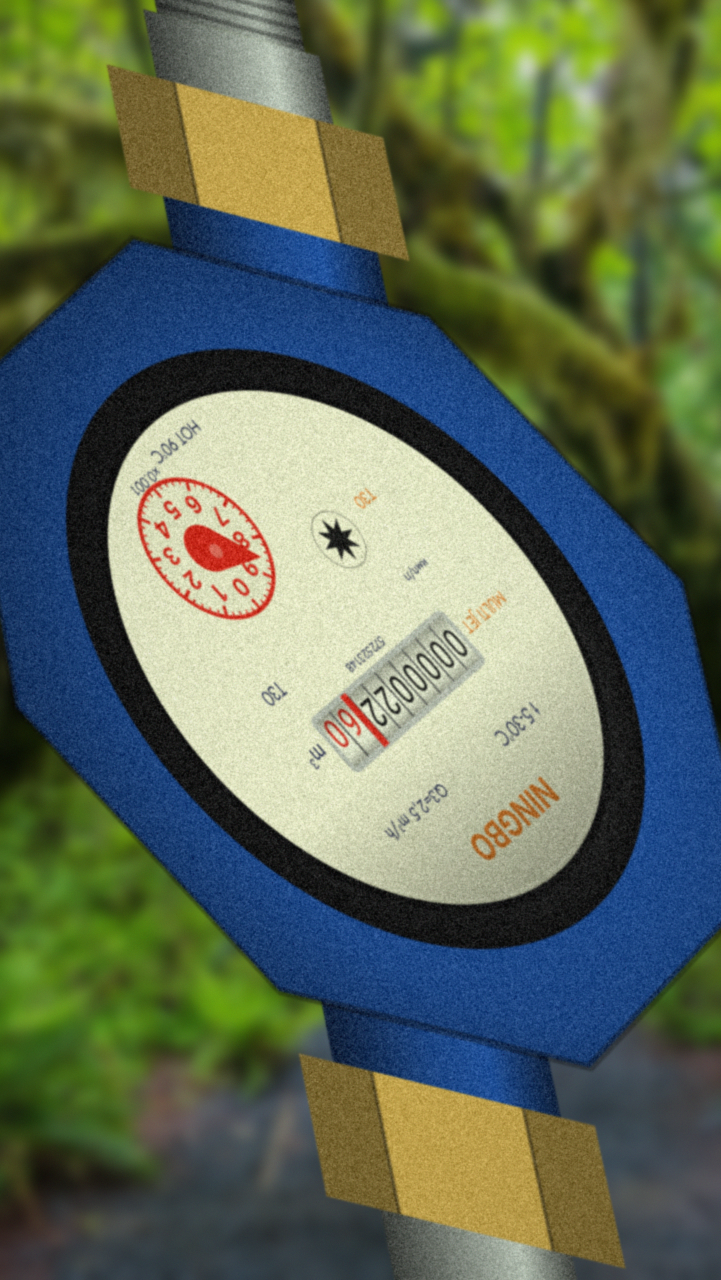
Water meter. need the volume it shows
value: 22.598 m³
